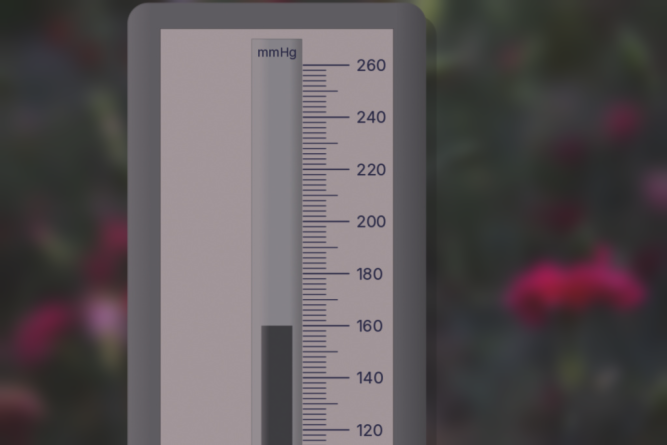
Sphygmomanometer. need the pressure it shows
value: 160 mmHg
